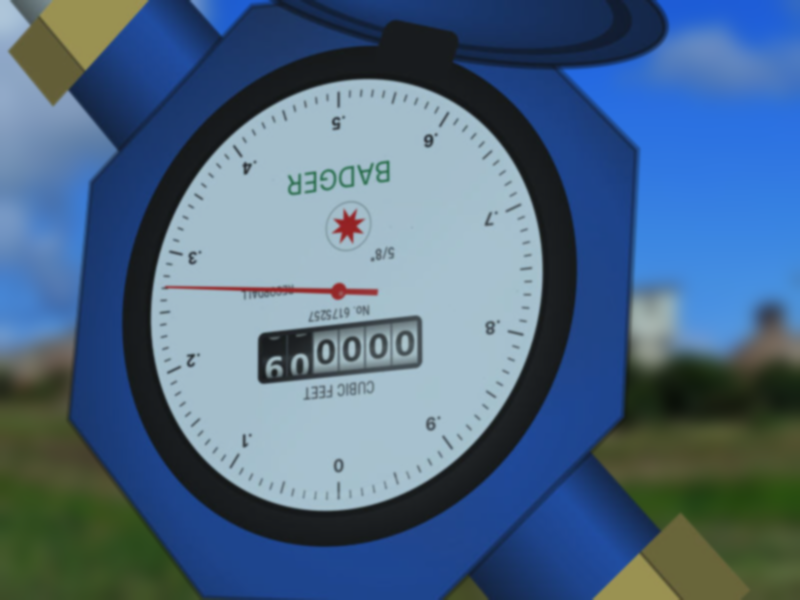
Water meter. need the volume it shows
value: 9.27 ft³
